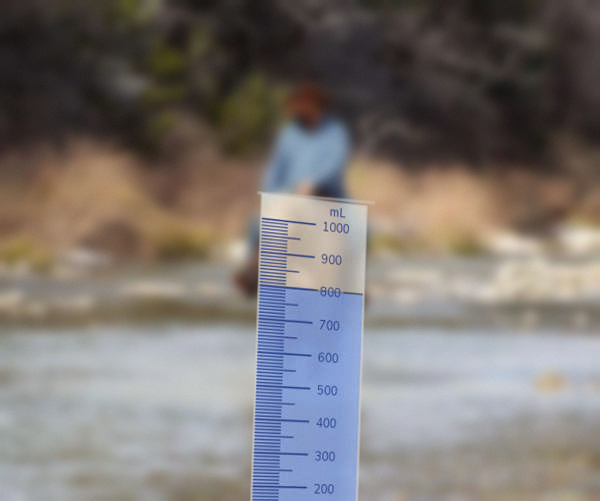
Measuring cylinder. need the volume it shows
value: 800 mL
